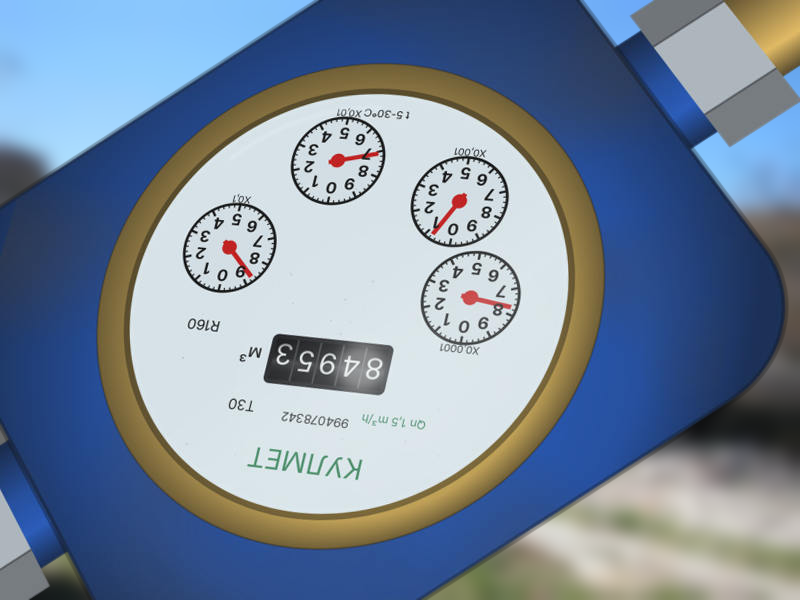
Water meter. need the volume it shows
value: 84952.8707 m³
